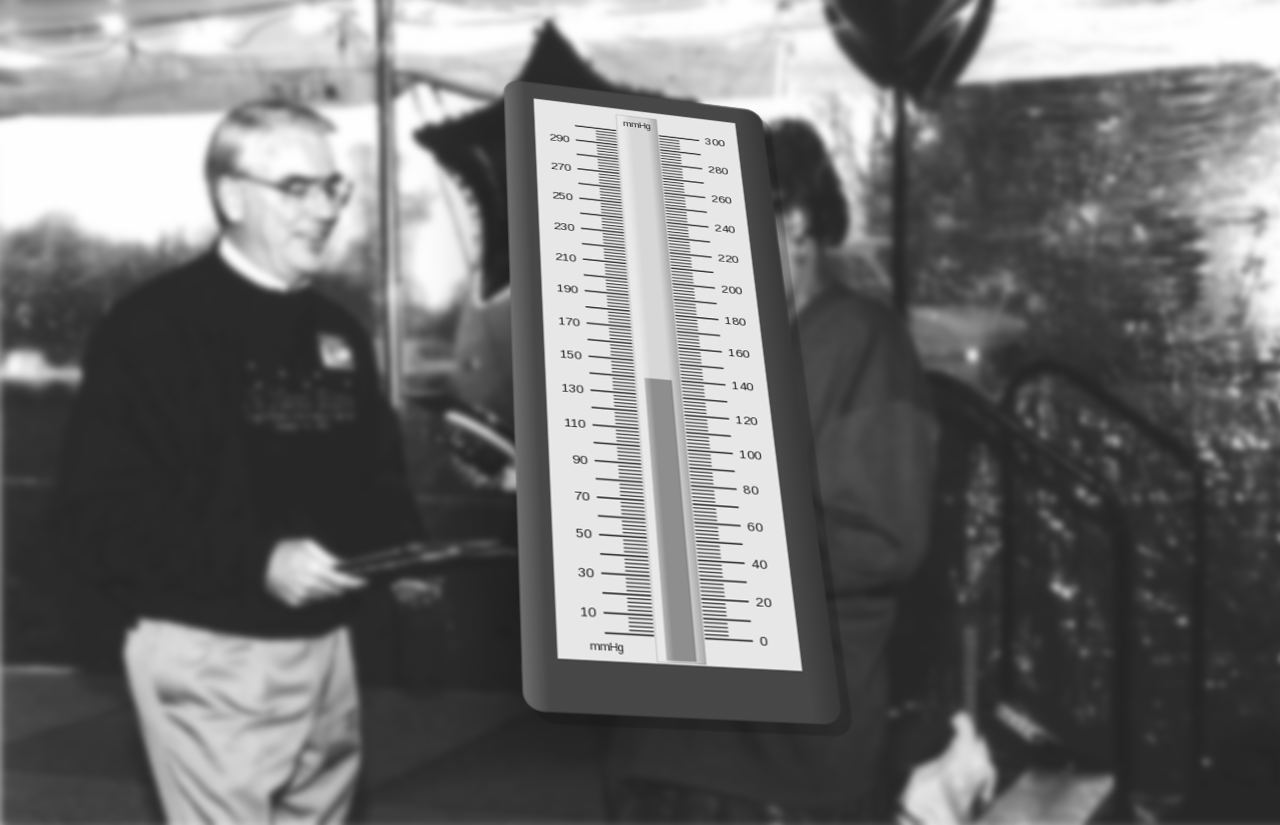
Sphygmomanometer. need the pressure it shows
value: 140 mmHg
